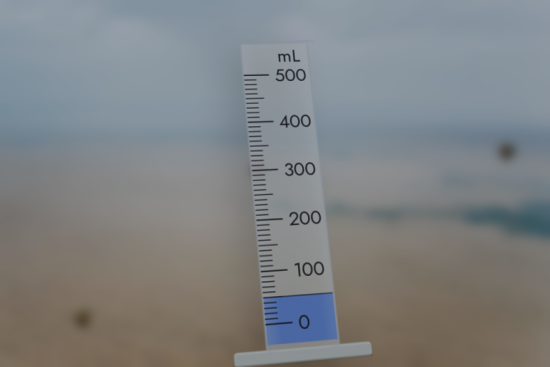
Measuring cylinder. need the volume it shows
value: 50 mL
